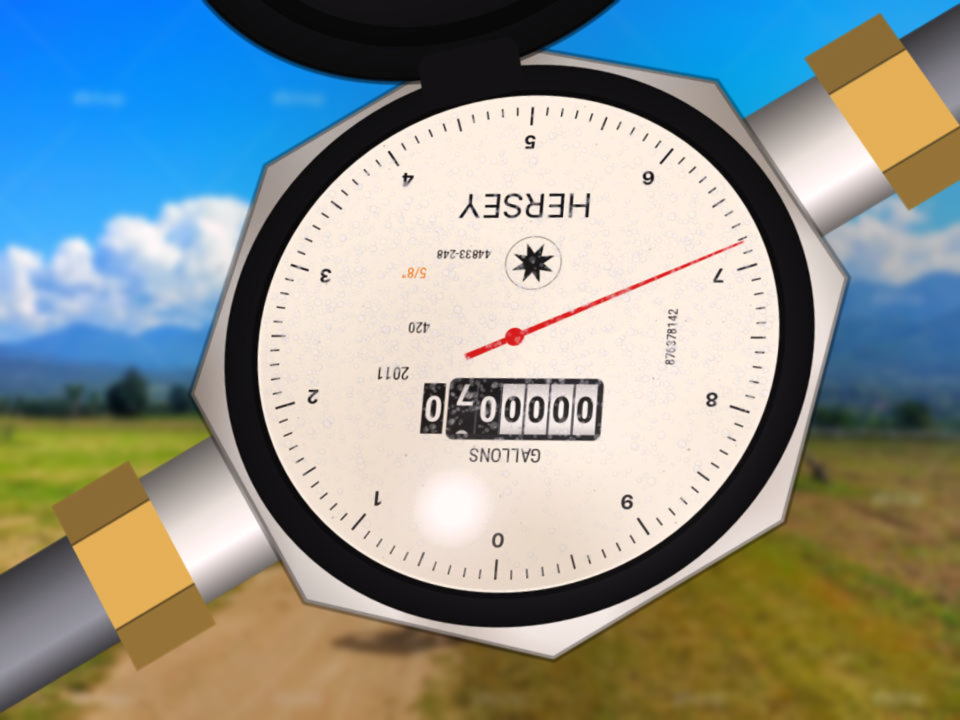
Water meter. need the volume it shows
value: 66.8 gal
